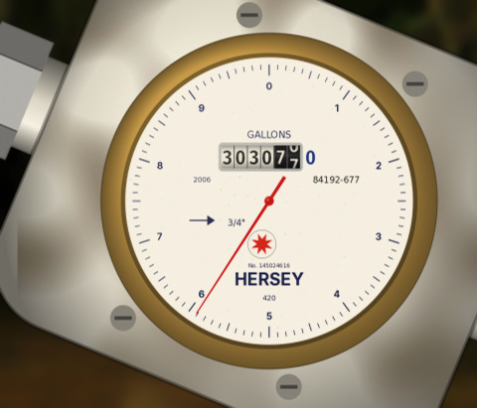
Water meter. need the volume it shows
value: 3030765.9 gal
